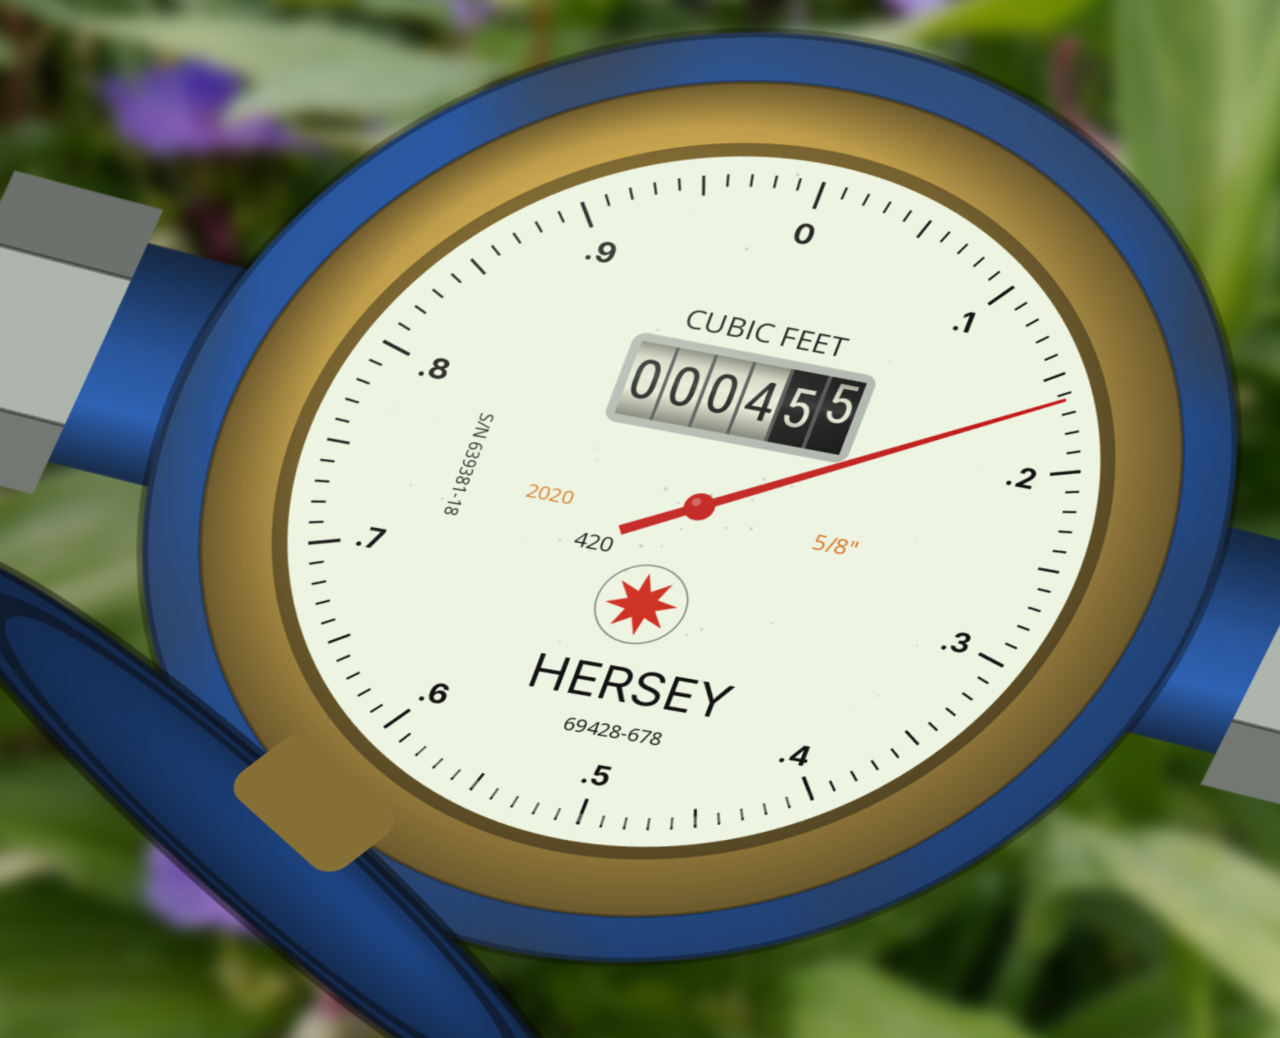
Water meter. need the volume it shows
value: 455.16 ft³
